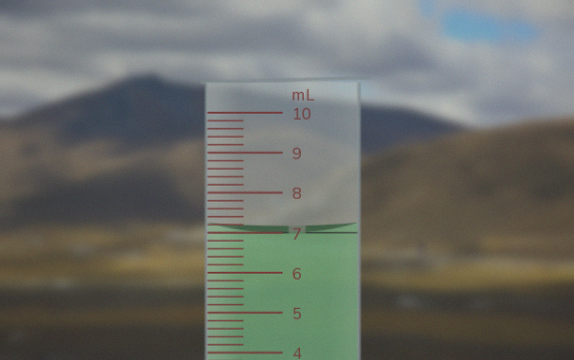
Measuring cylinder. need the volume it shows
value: 7 mL
